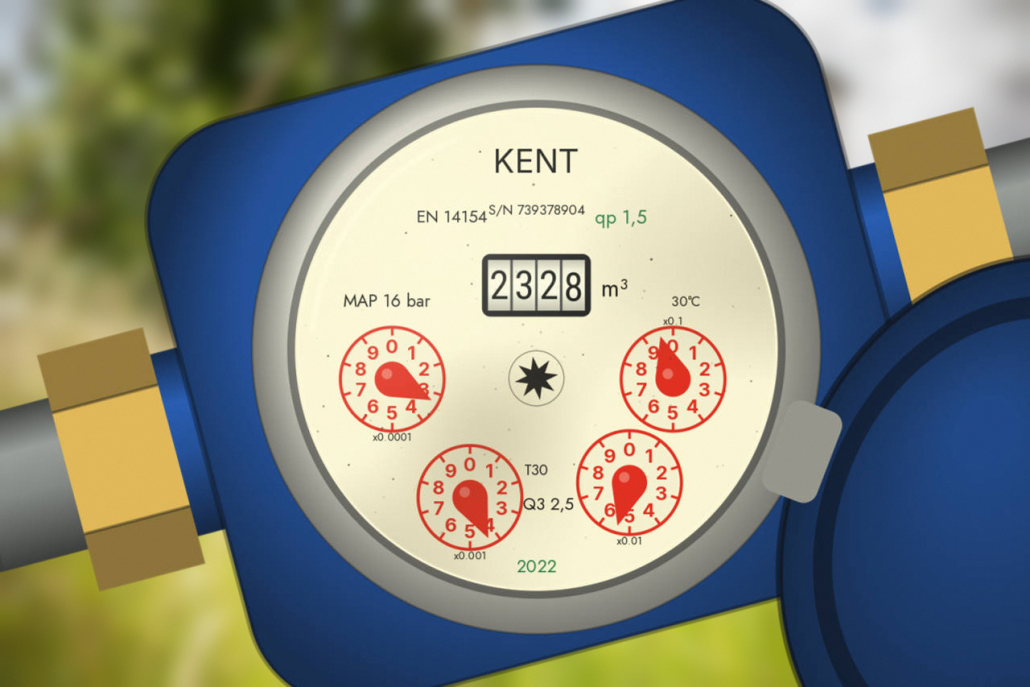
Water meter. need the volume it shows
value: 2327.9543 m³
